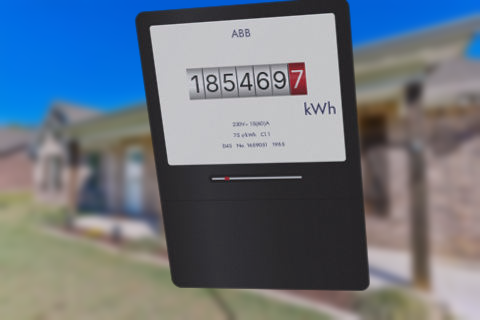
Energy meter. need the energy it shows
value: 185469.7 kWh
